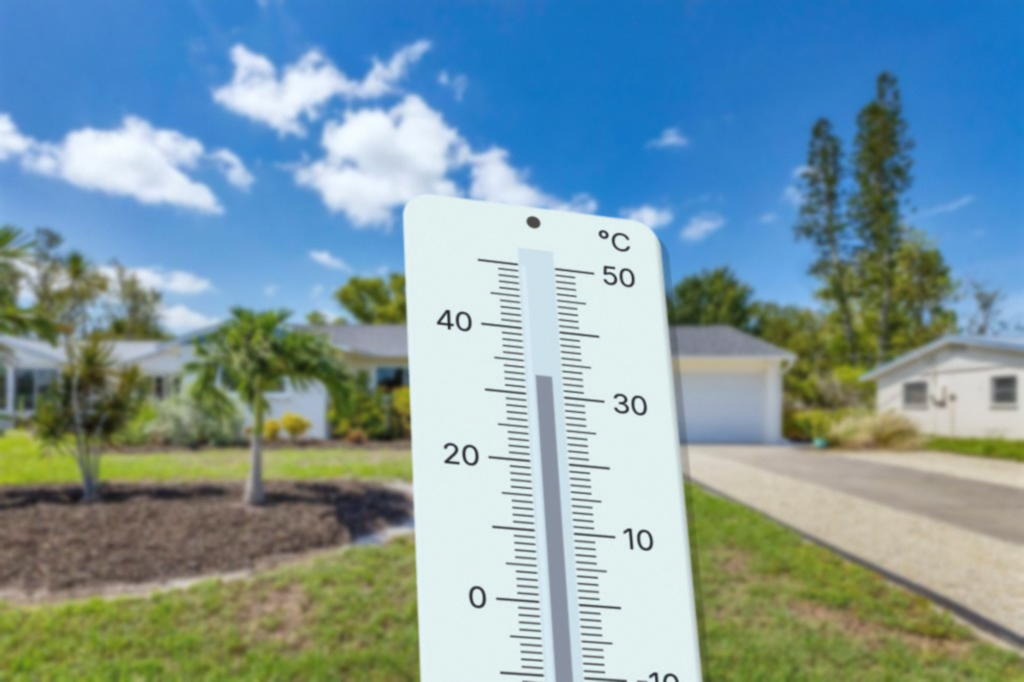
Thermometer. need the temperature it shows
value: 33 °C
